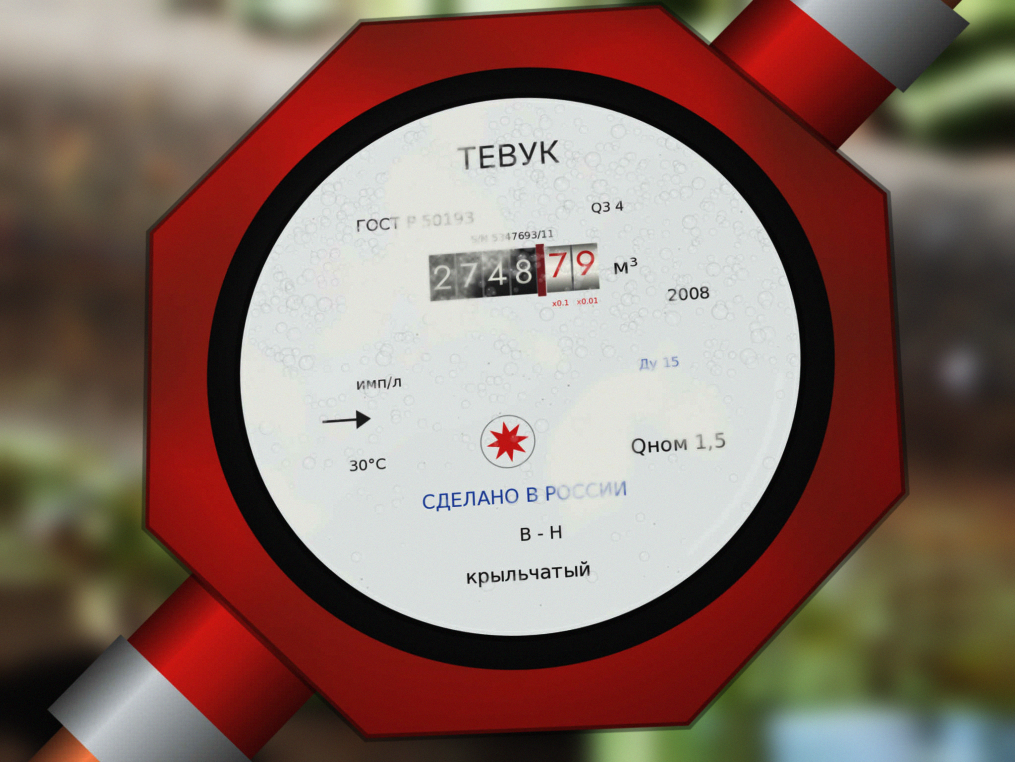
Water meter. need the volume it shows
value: 2748.79 m³
